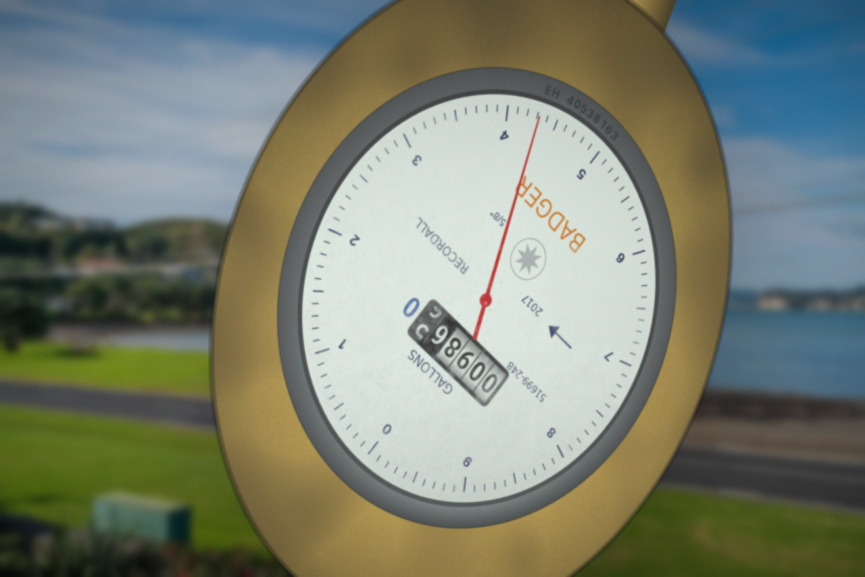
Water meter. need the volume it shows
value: 98654.3 gal
